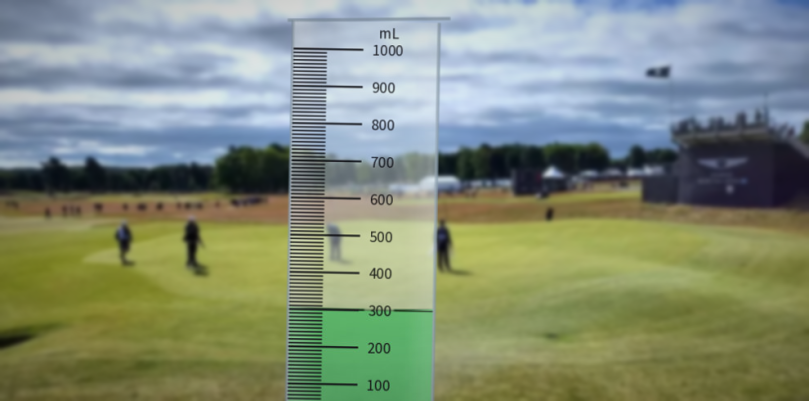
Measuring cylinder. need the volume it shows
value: 300 mL
